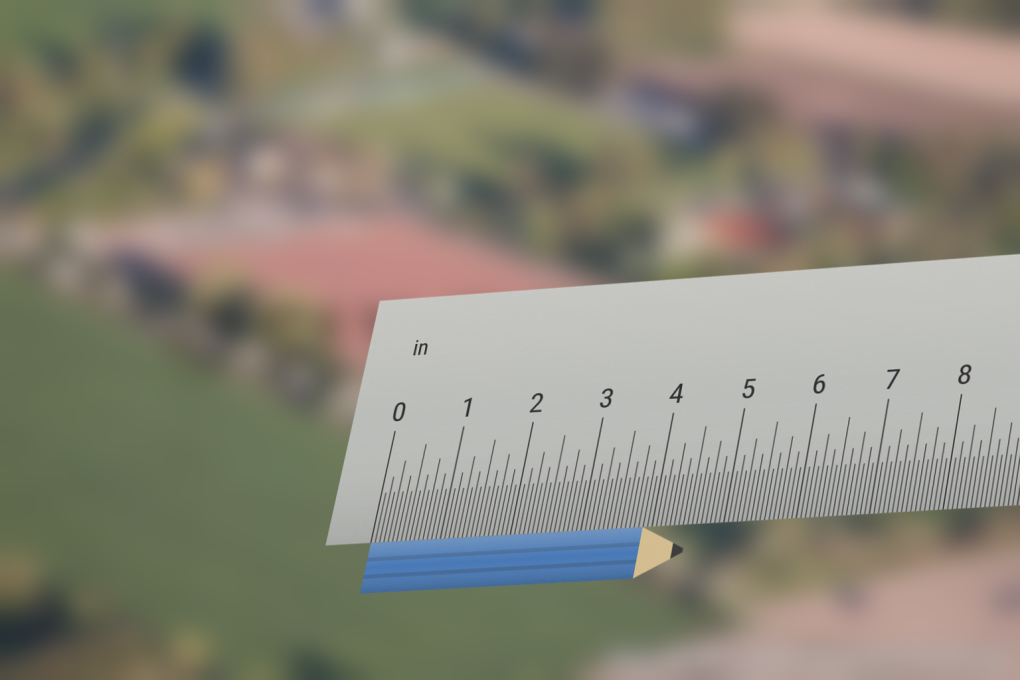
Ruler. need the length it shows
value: 4.5 in
